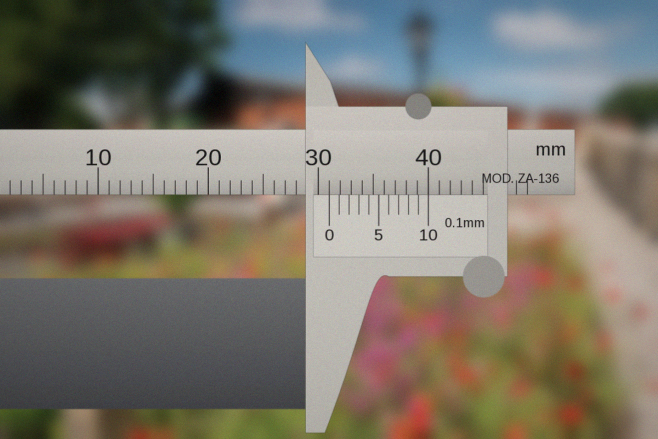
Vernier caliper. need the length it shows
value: 31.0 mm
